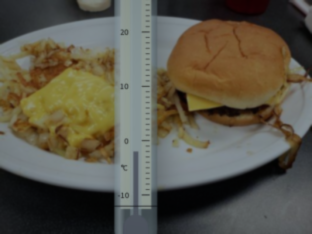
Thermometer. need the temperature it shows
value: -2 °C
